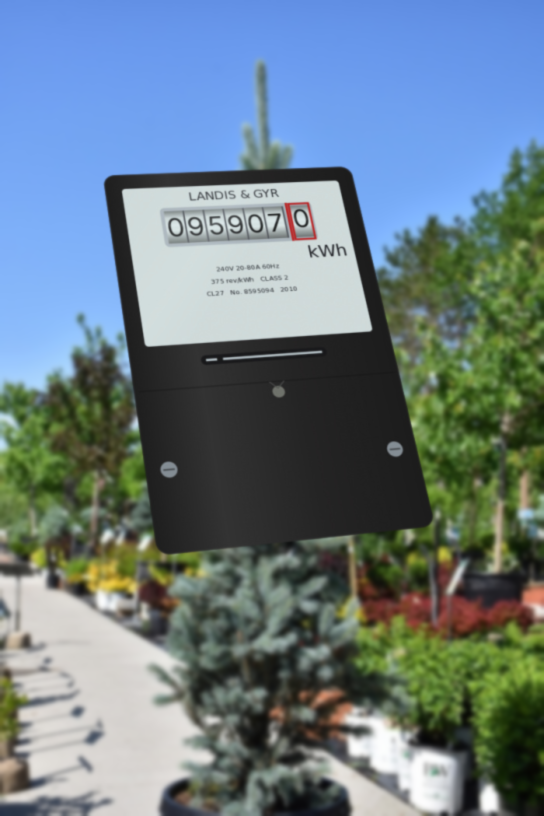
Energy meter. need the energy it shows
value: 95907.0 kWh
